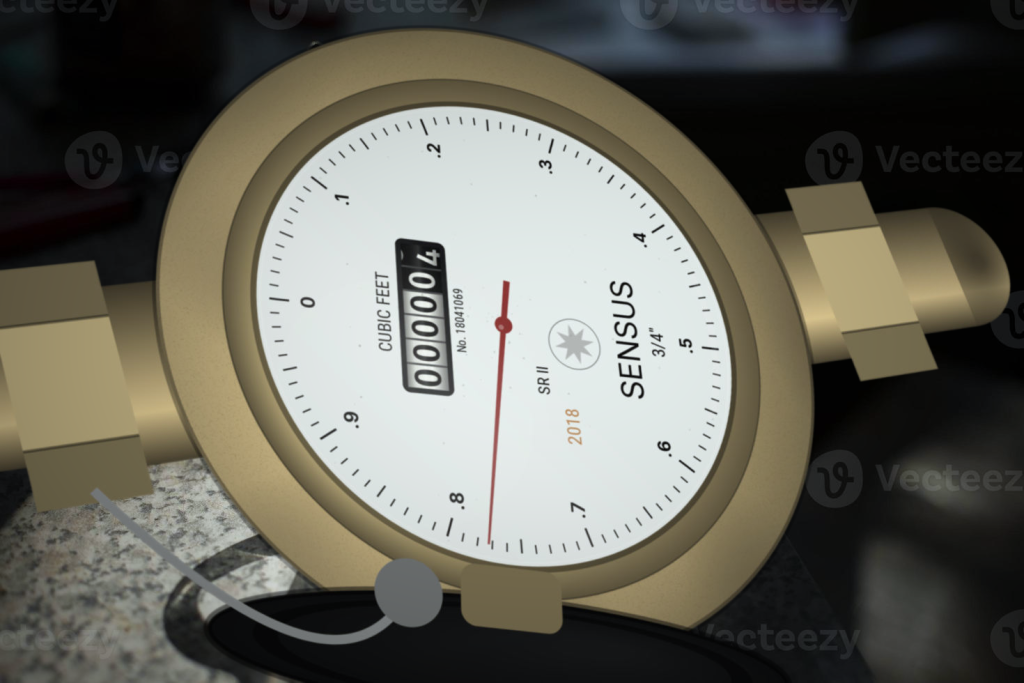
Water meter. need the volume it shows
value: 3.77 ft³
